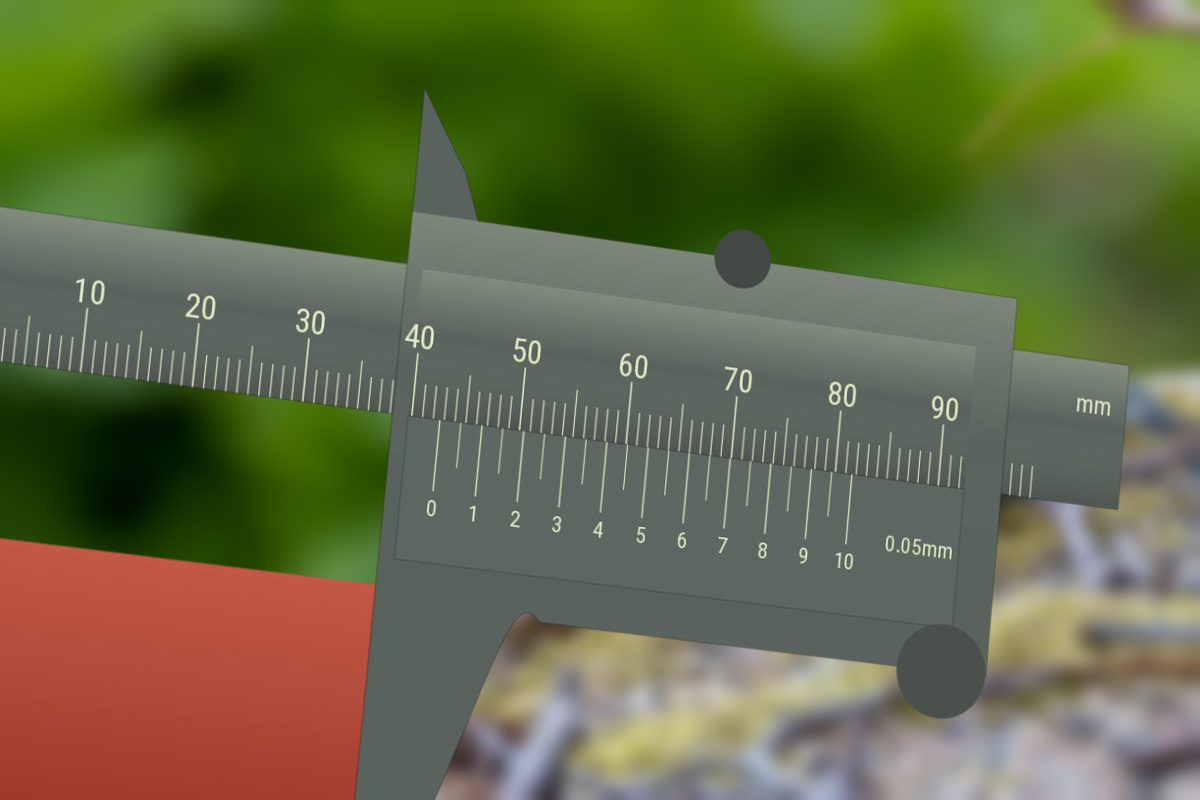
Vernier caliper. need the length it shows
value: 42.6 mm
